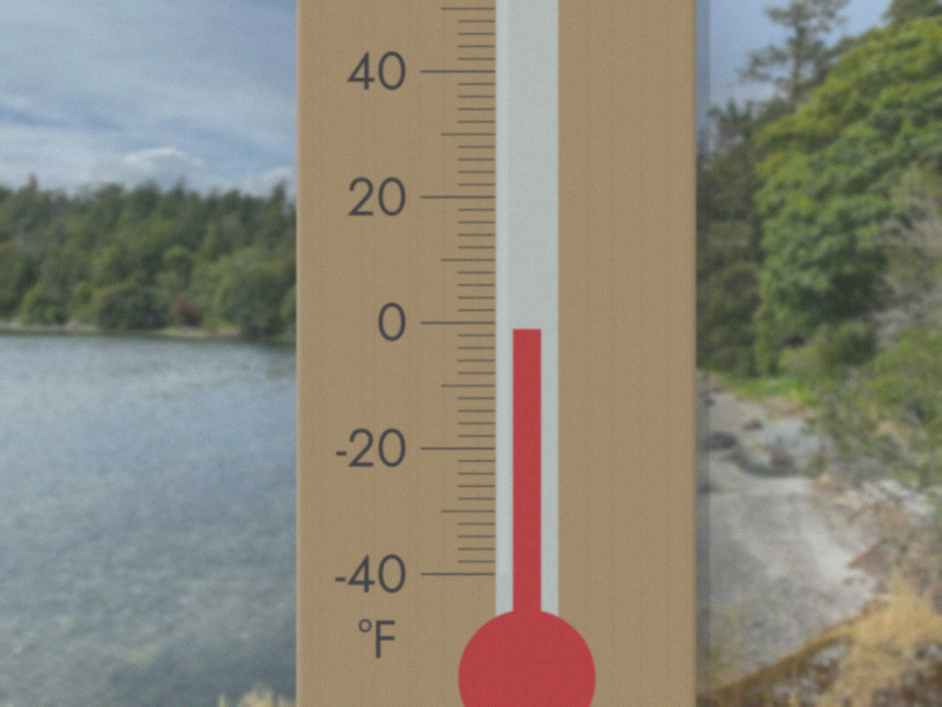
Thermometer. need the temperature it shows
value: -1 °F
